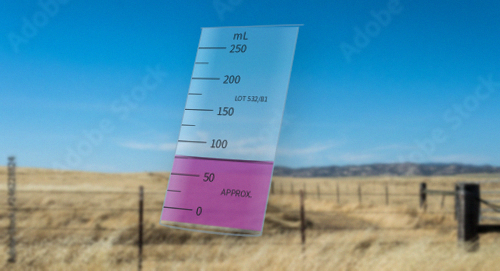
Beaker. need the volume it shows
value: 75 mL
